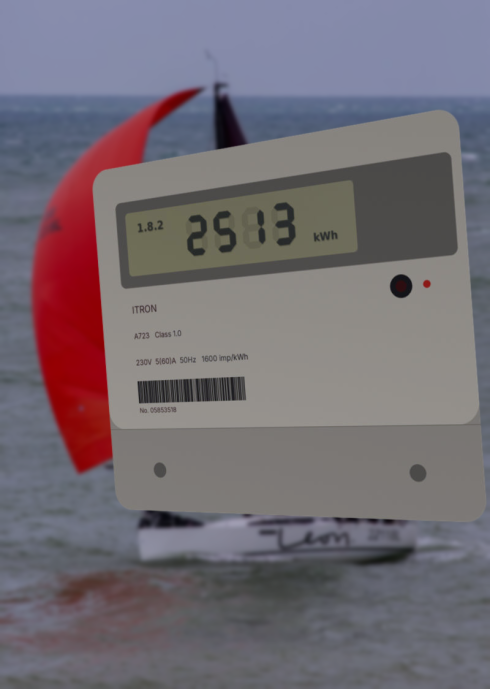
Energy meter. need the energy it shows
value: 2513 kWh
